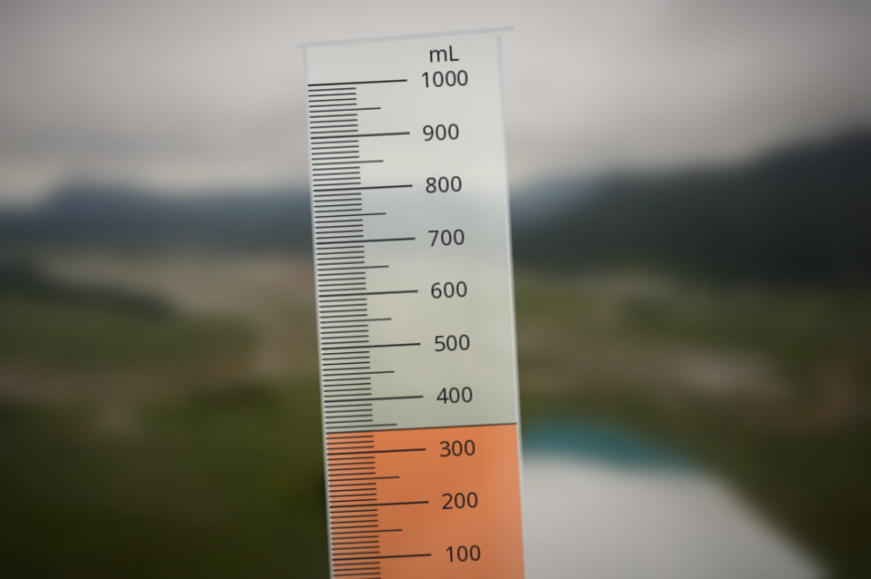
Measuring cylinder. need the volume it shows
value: 340 mL
